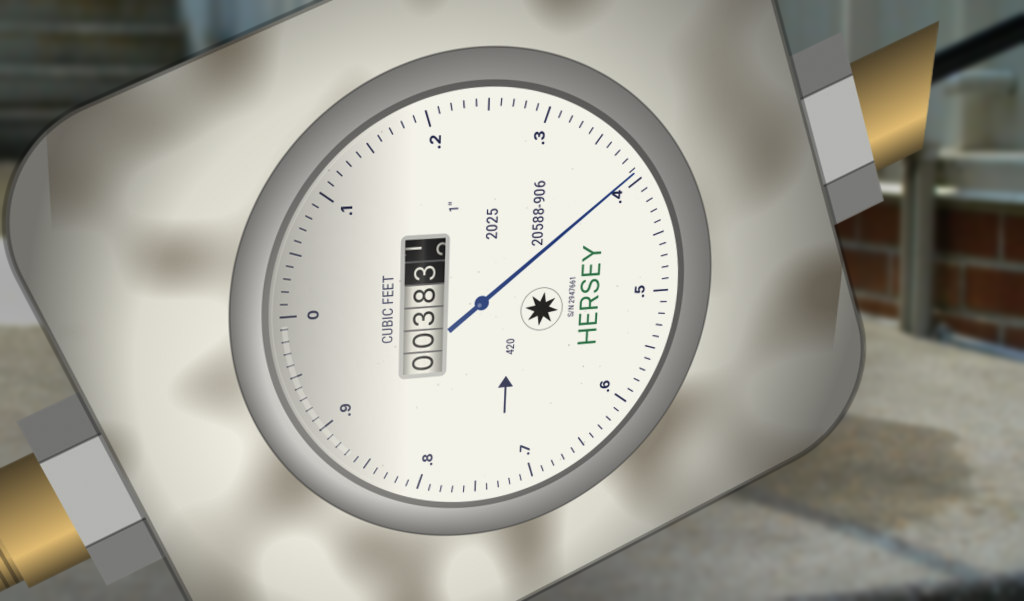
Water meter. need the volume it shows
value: 3831.39 ft³
